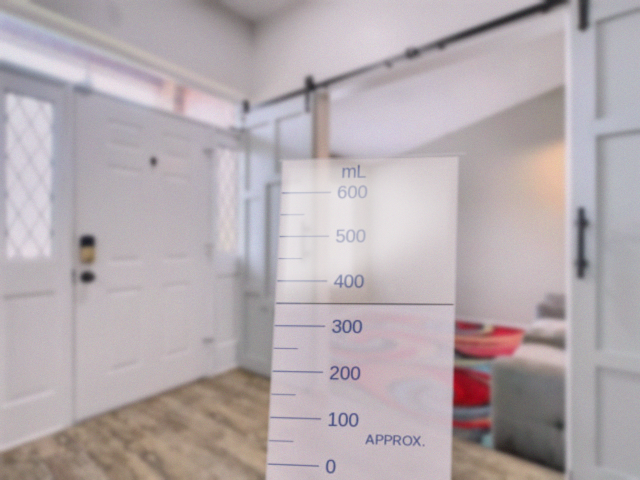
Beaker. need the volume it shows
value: 350 mL
